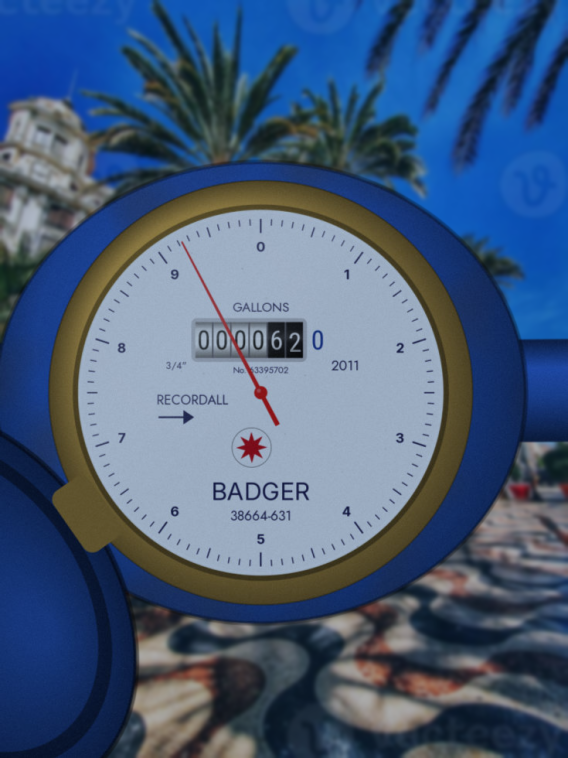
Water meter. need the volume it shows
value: 619.2 gal
